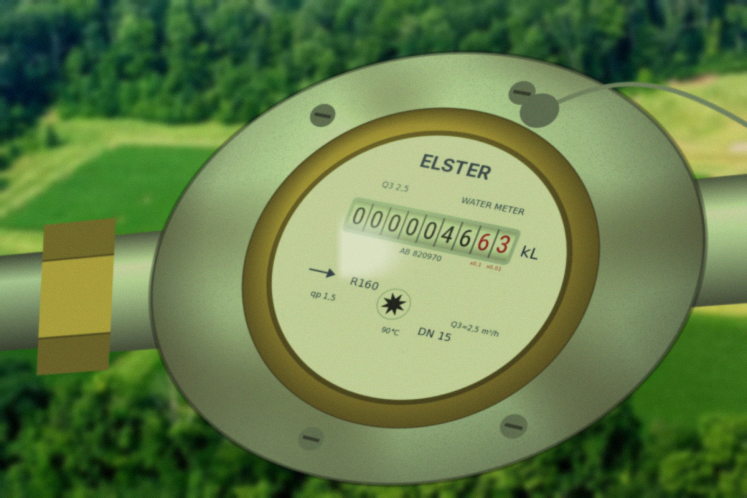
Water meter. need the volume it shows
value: 46.63 kL
